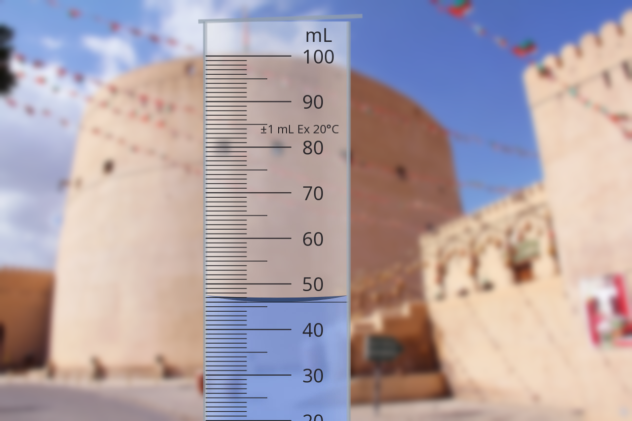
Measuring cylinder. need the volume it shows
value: 46 mL
